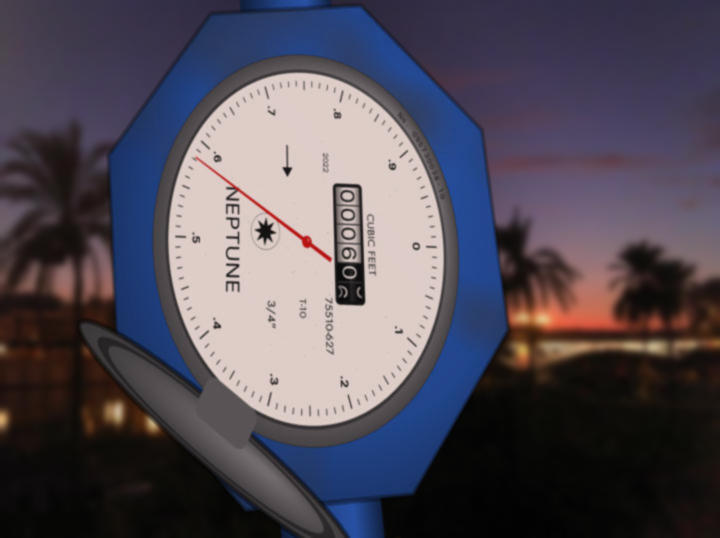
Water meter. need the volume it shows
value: 605.58 ft³
